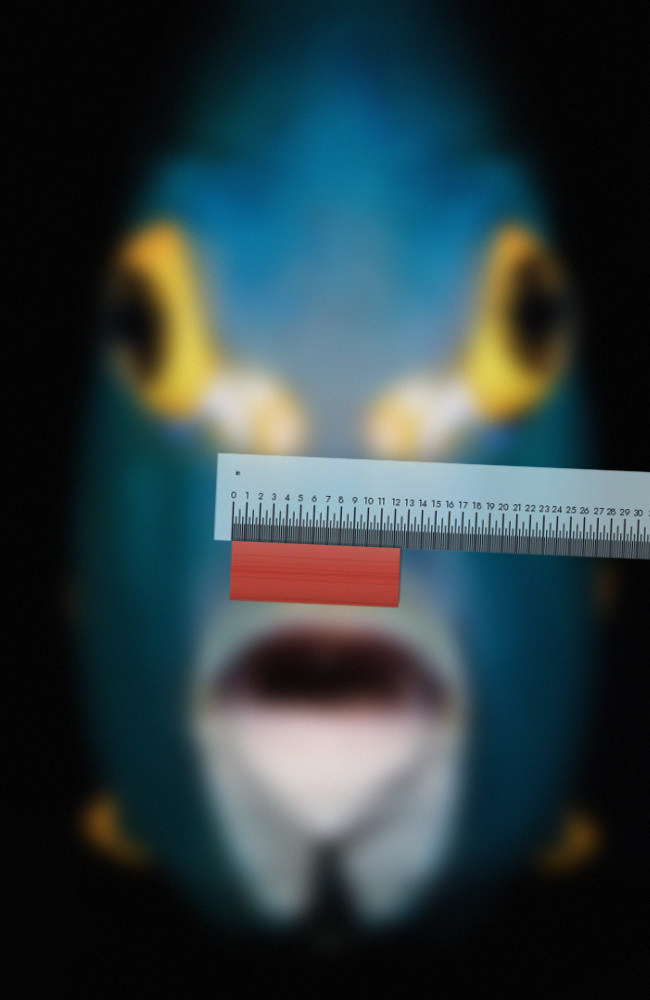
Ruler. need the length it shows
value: 12.5 in
